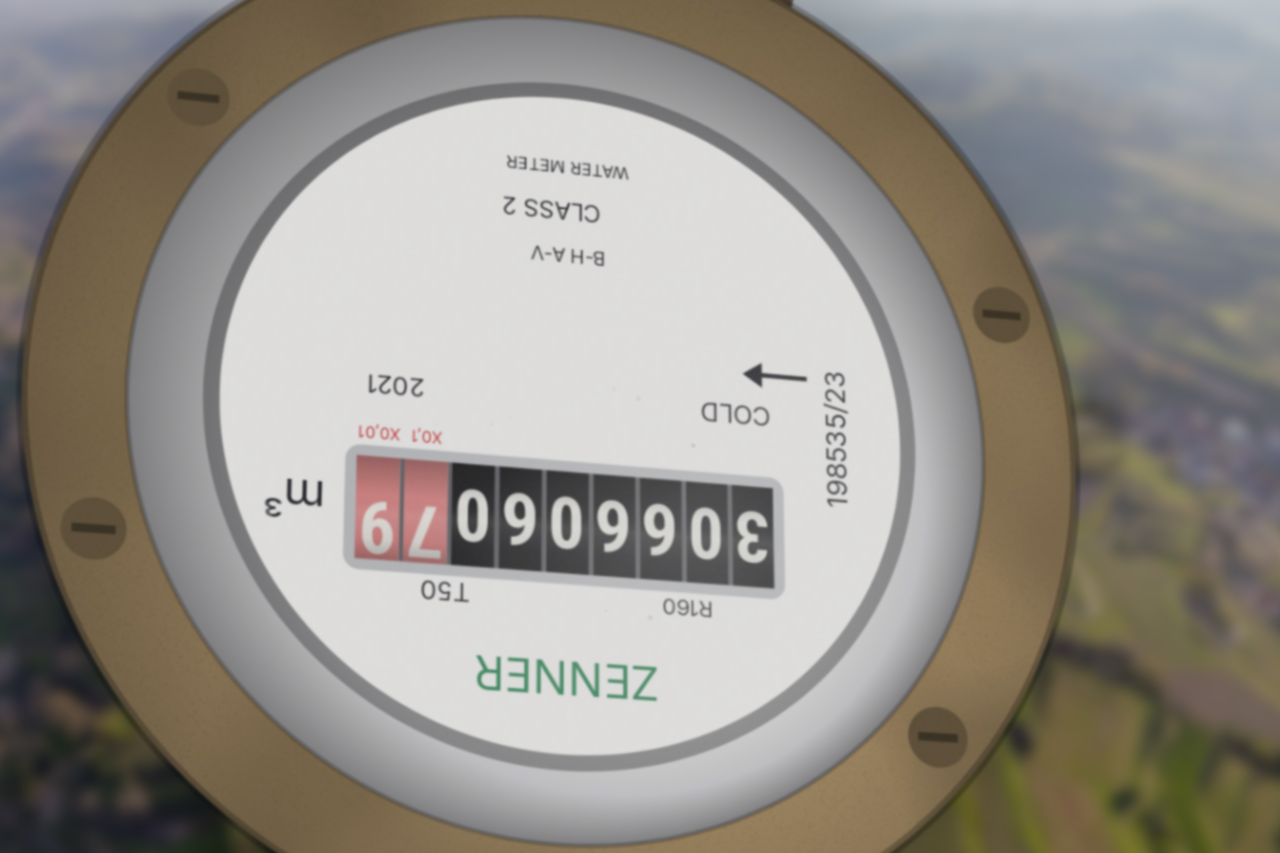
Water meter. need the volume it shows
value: 3066060.79 m³
